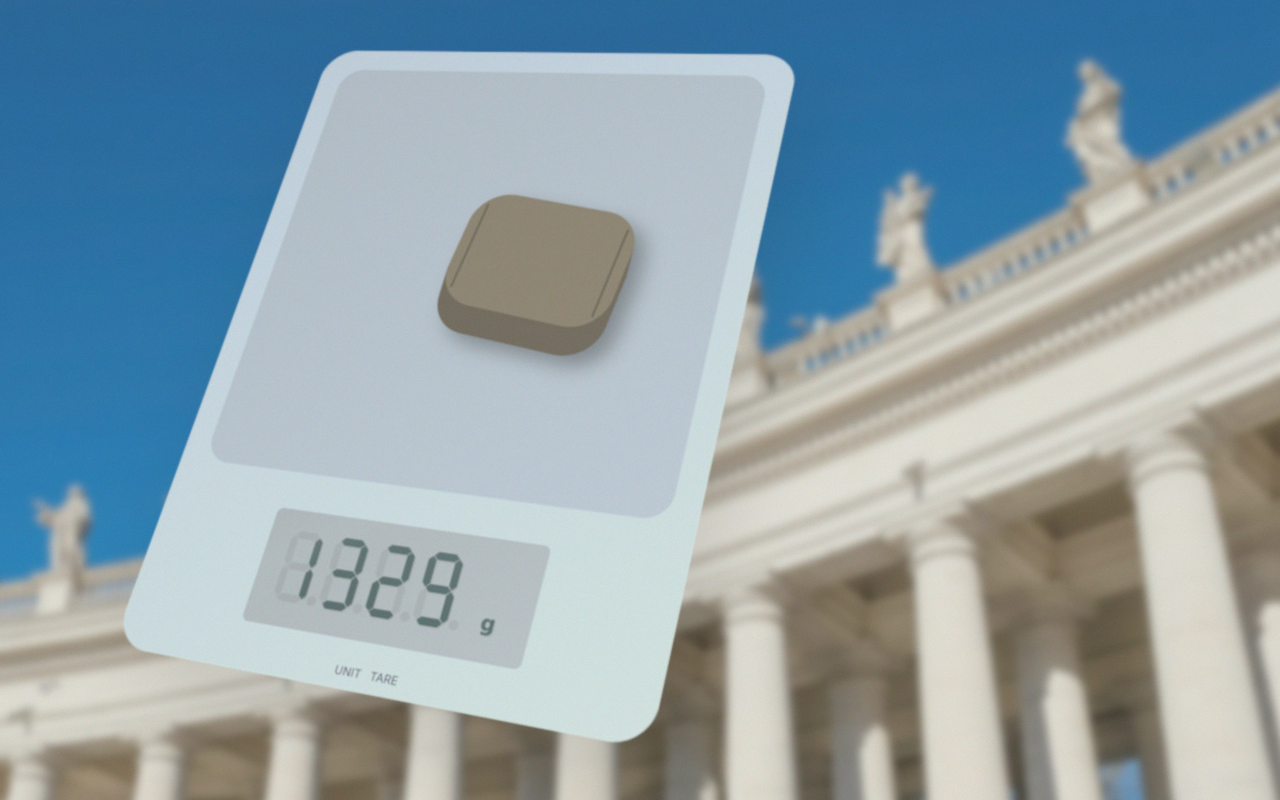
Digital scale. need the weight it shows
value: 1329 g
